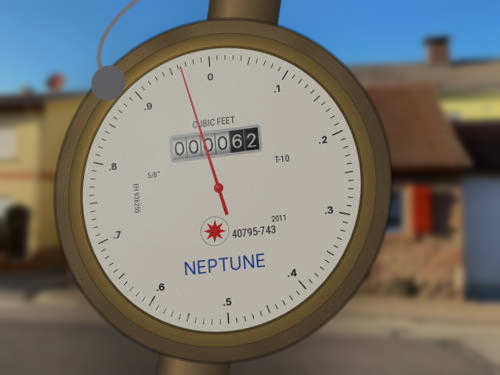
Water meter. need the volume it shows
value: 61.96 ft³
